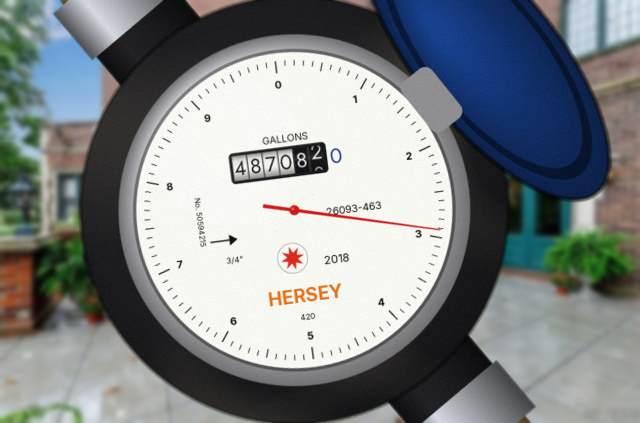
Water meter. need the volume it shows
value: 4870822.9 gal
